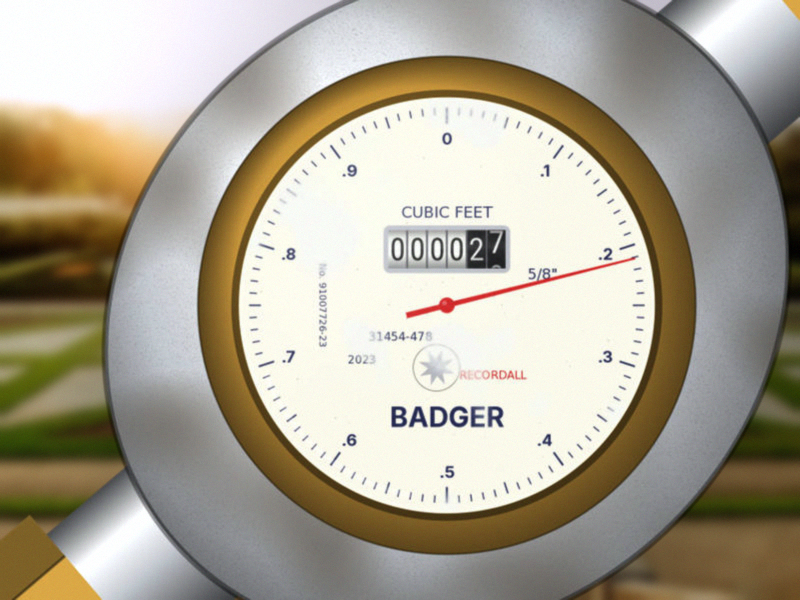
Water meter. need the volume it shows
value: 27.21 ft³
